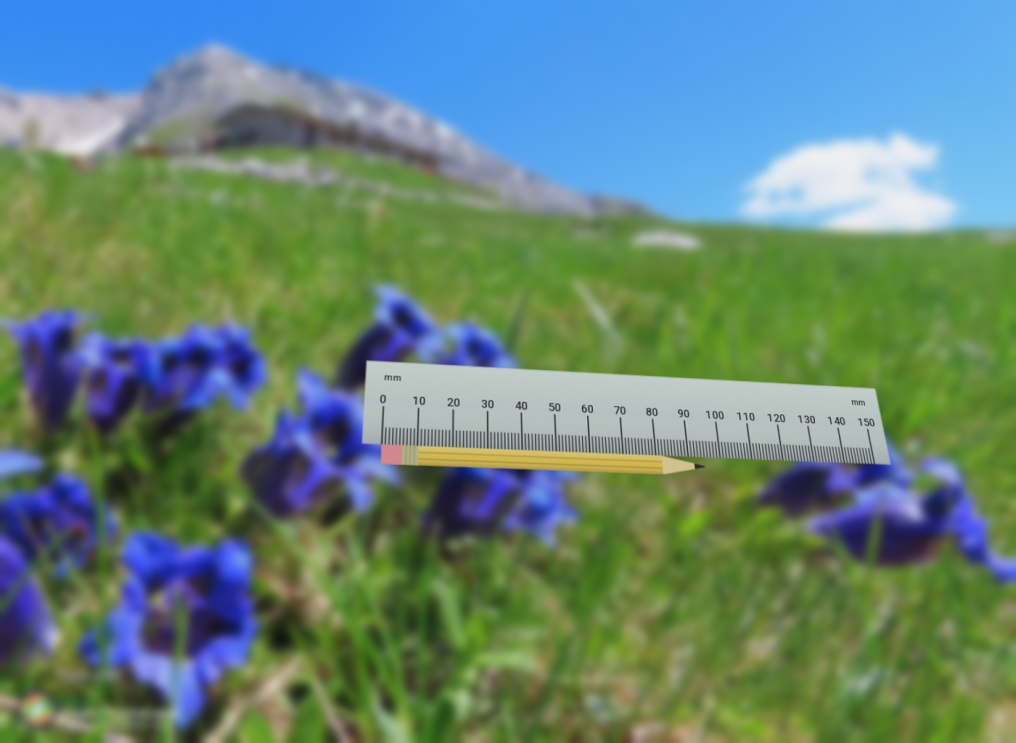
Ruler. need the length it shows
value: 95 mm
